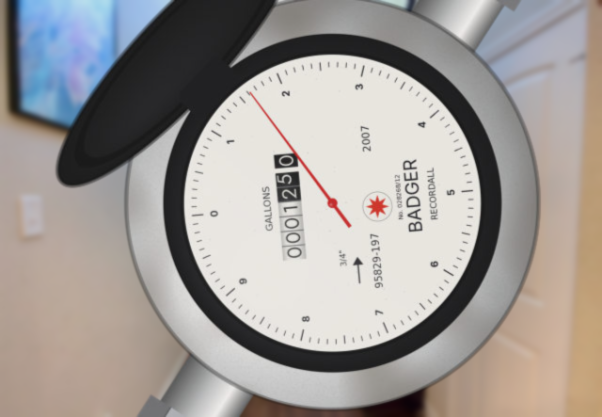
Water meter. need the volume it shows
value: 1251.6 gal
